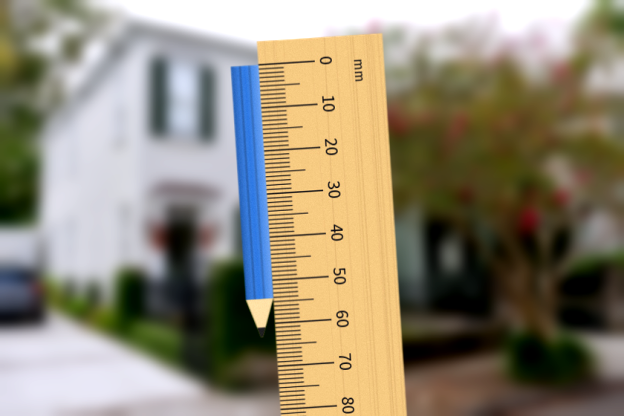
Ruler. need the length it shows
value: 63 mm
